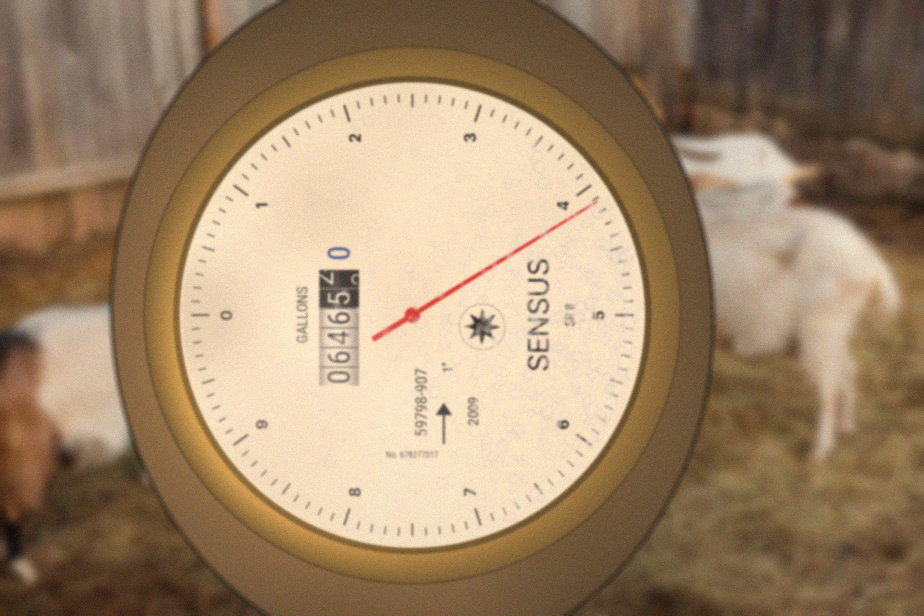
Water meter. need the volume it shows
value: 646524.1 gal
